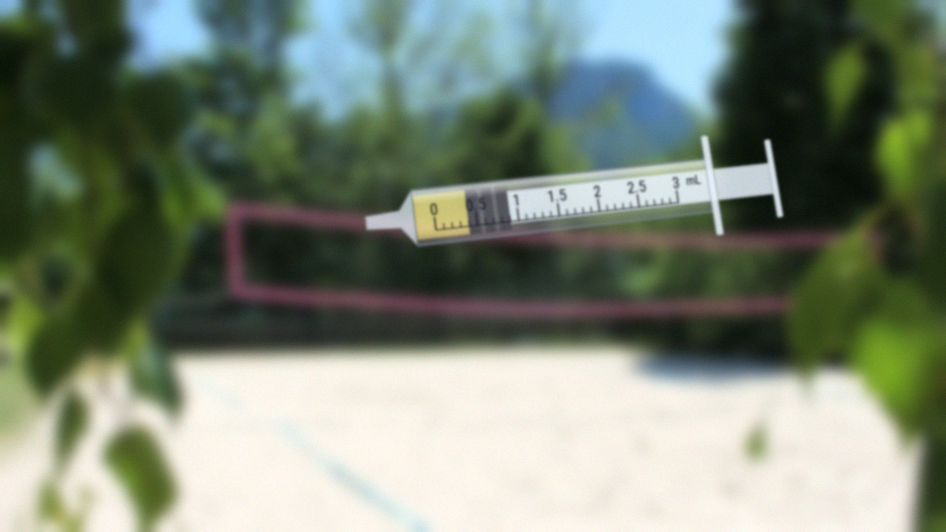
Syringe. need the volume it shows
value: 0.4 mL
